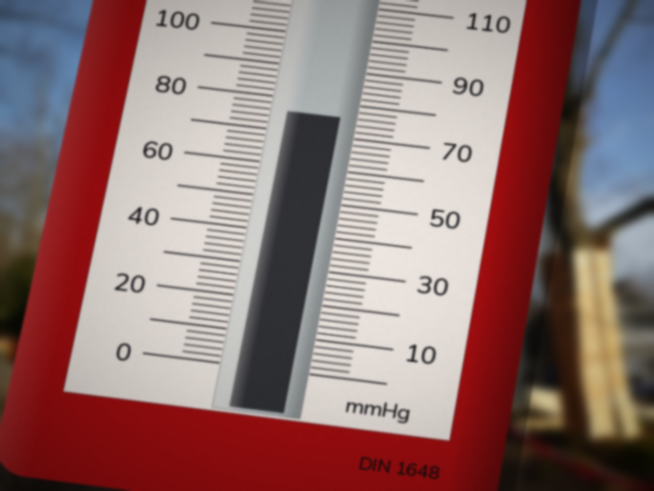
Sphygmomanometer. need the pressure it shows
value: 76 mmHg
